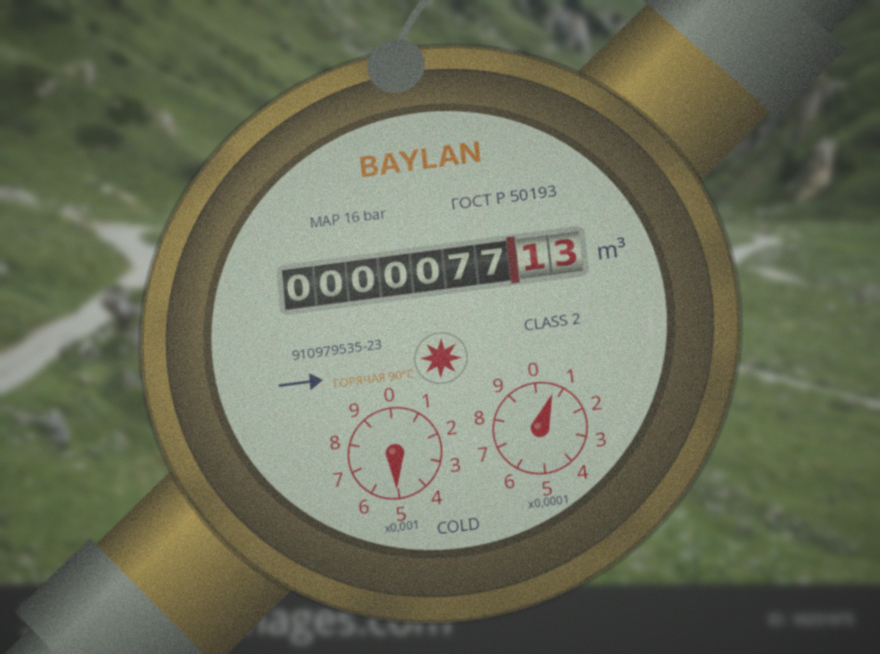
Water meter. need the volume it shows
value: 77.1350 m³
